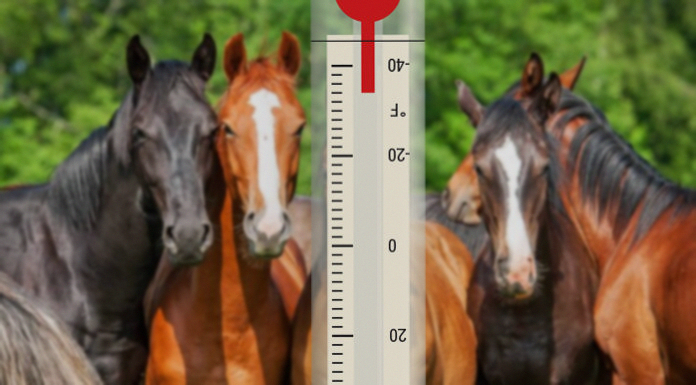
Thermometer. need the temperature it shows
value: -34 °F
